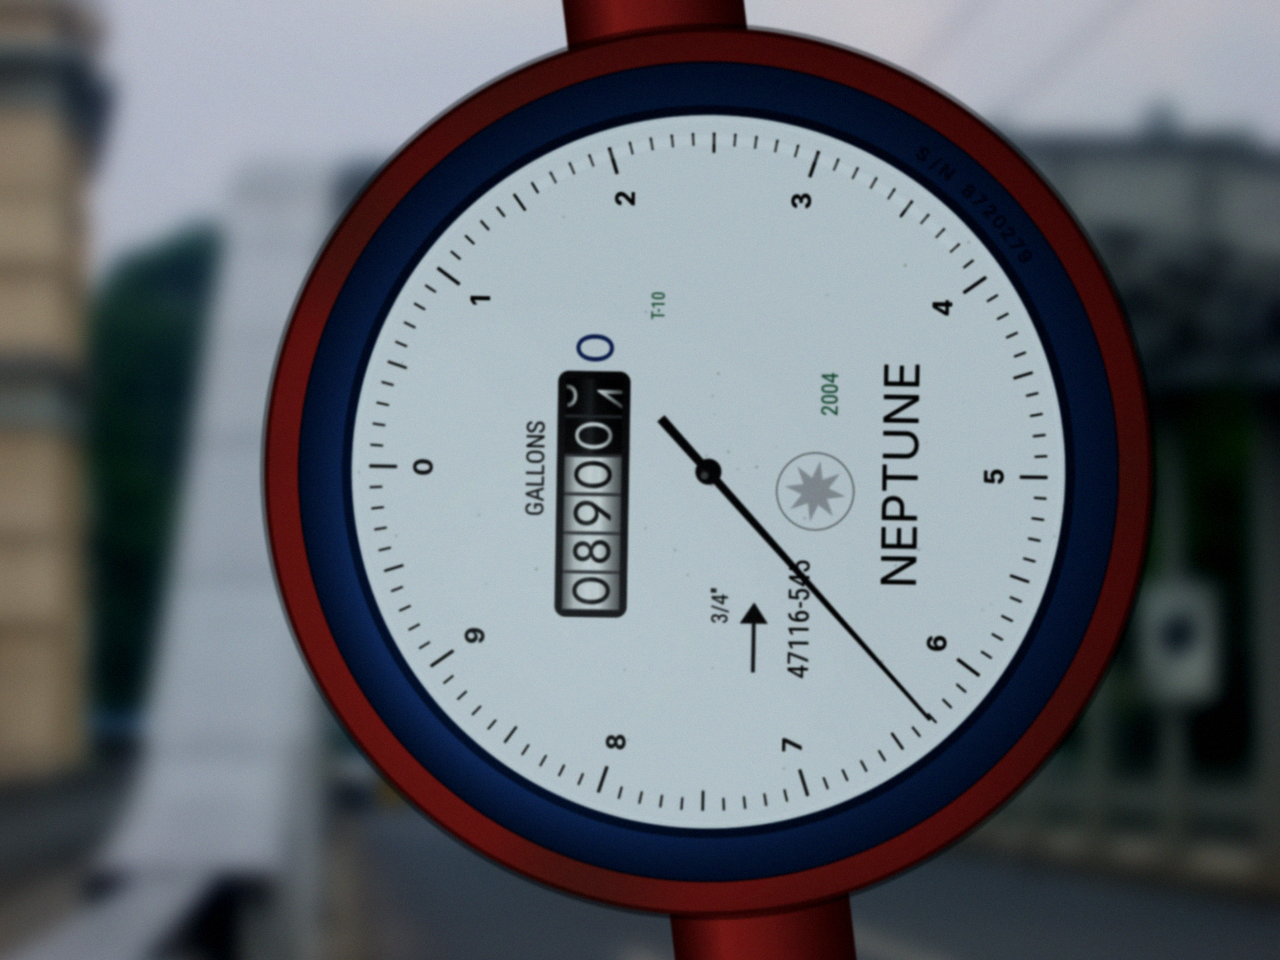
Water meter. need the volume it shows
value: 890036.3 gal
